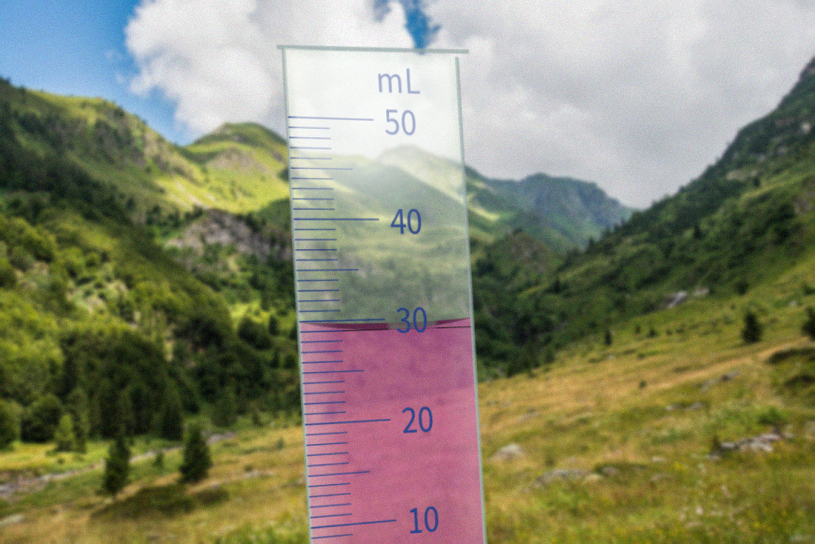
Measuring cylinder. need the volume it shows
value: 29 mL
